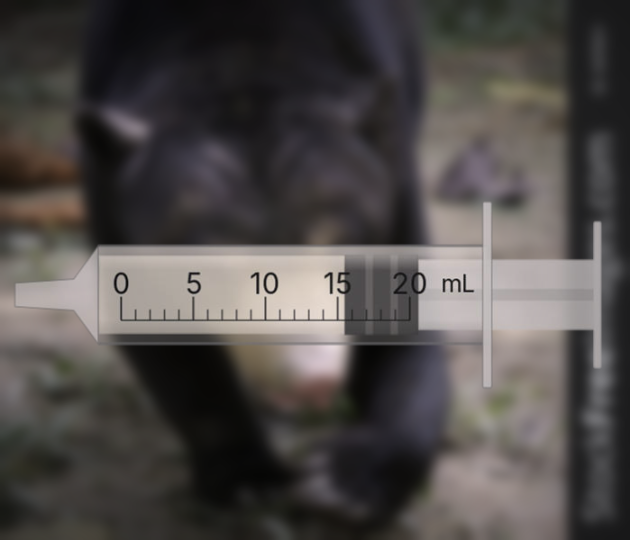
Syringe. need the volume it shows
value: 15.5 mL
